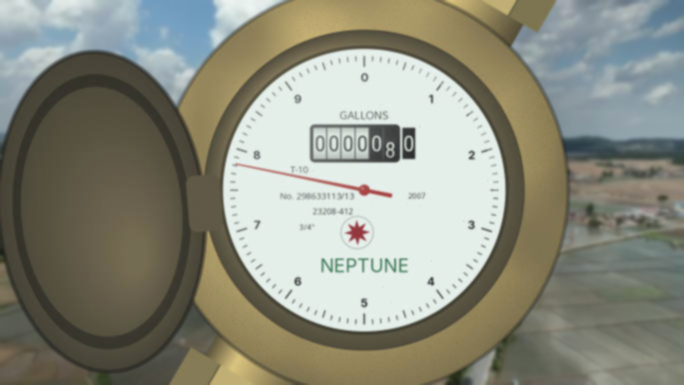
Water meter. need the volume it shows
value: 77.8 gal
